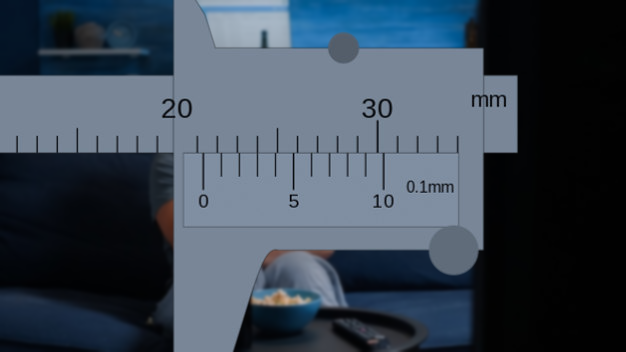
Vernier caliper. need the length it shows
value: 21.3 mm
